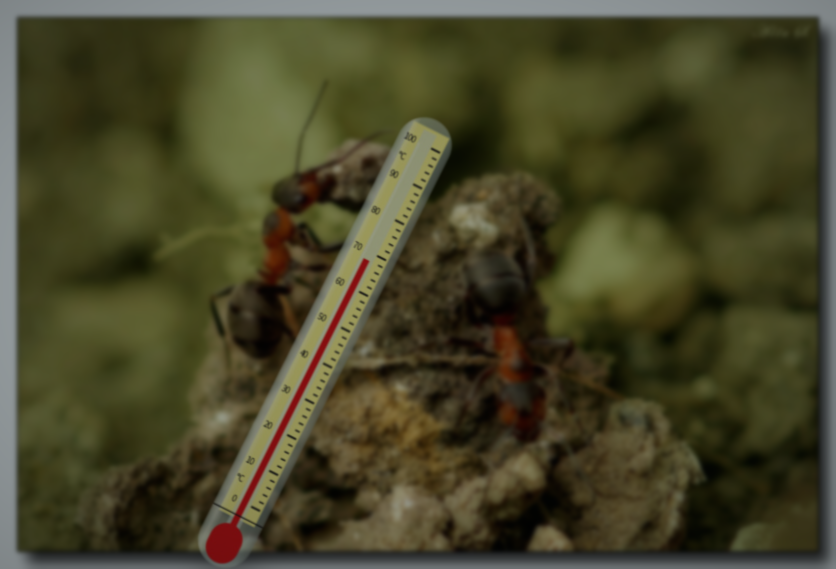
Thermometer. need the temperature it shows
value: 68 °C
